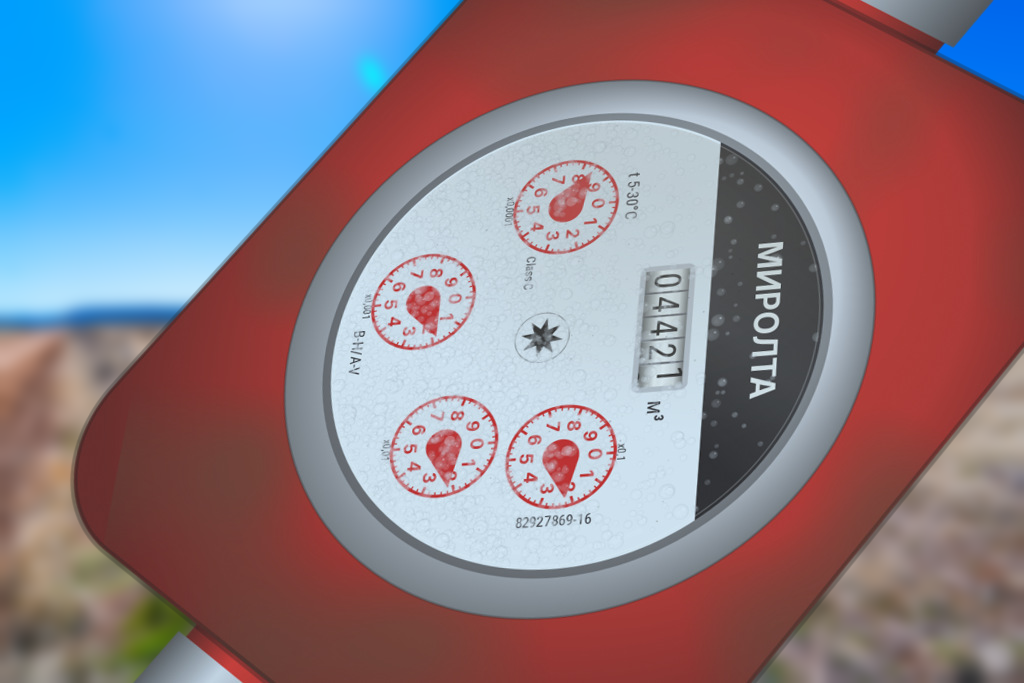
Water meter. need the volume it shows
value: 4421.2218 m³
